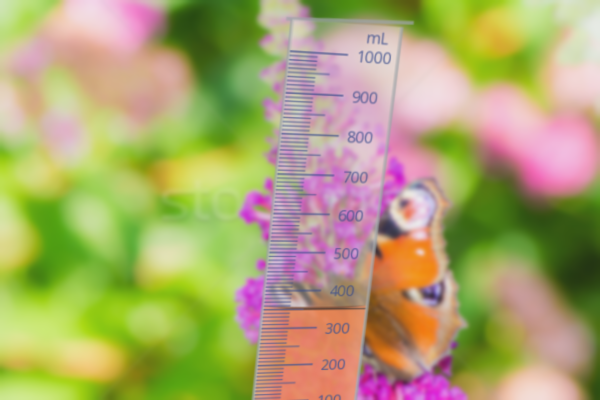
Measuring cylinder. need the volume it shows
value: 350 mL
